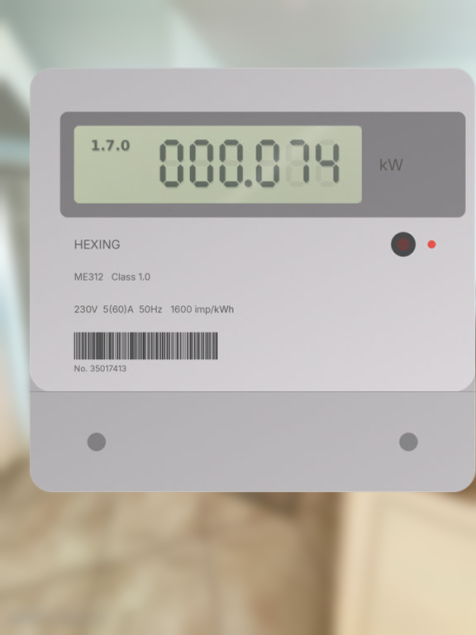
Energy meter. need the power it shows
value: 0.074 kW
